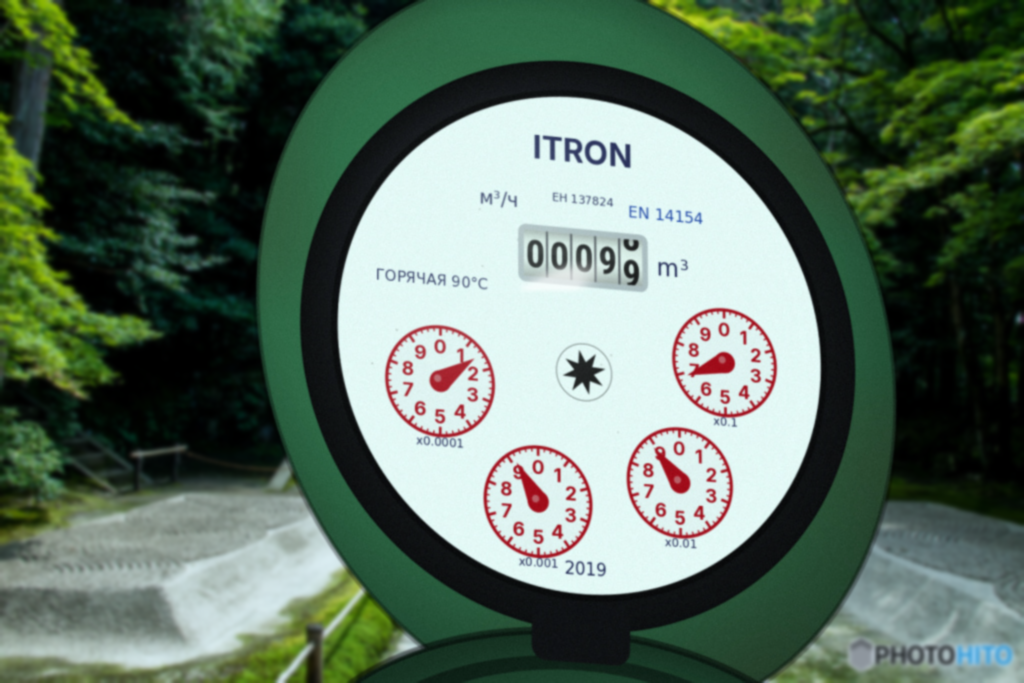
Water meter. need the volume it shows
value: 98.6891 m³
